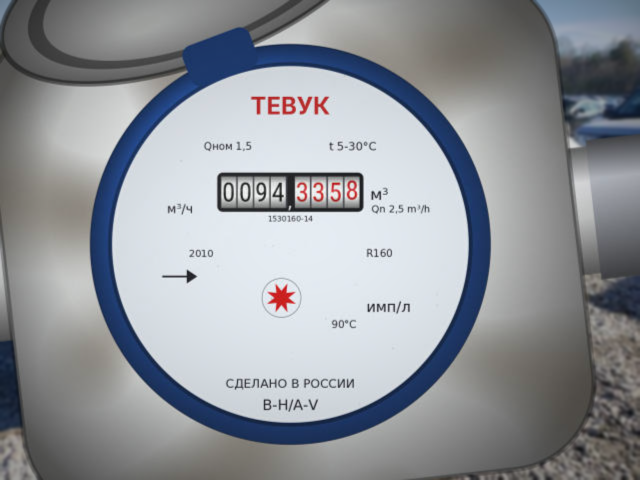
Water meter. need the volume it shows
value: 94.3358 m³
